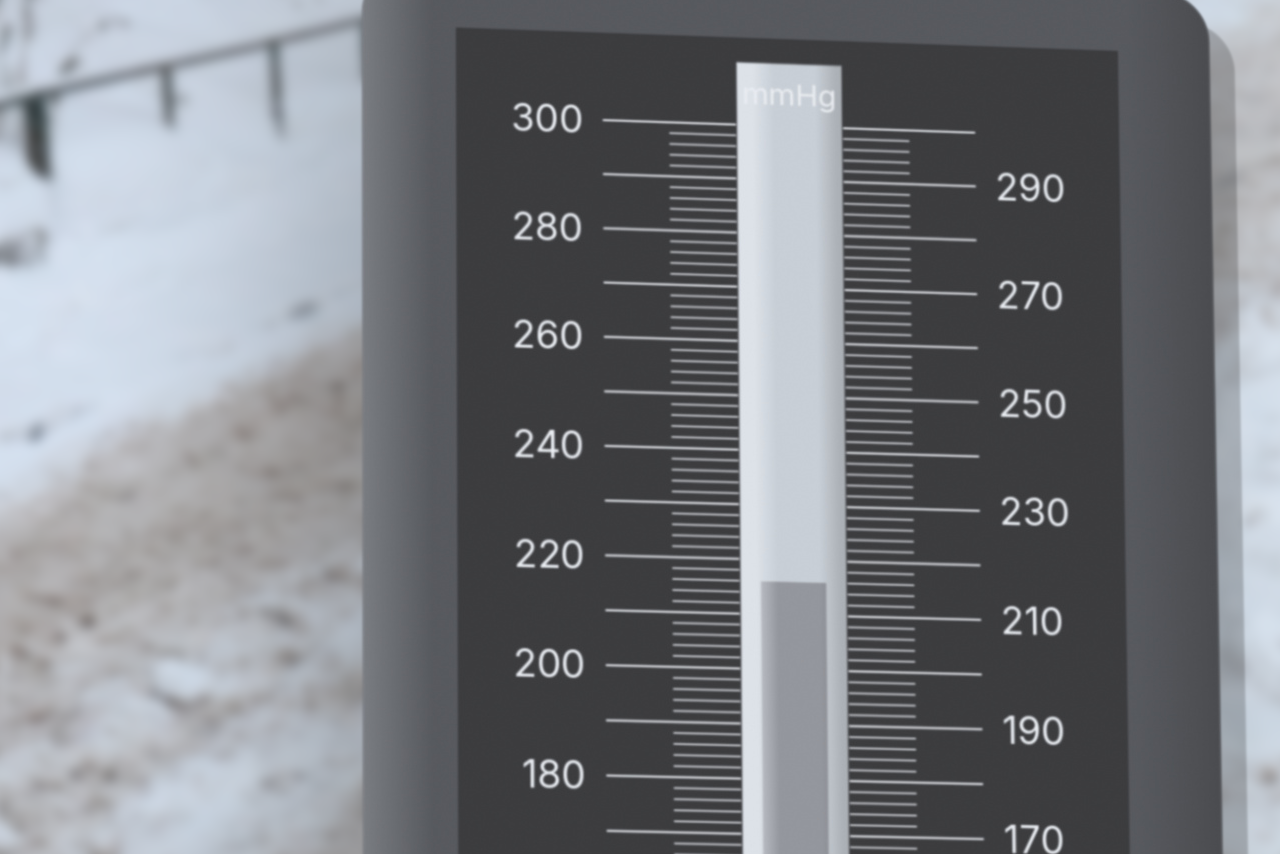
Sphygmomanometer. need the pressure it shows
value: 216 mmHg
